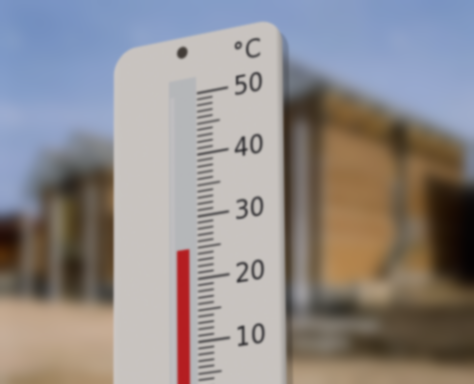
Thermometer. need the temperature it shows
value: 25 °C
